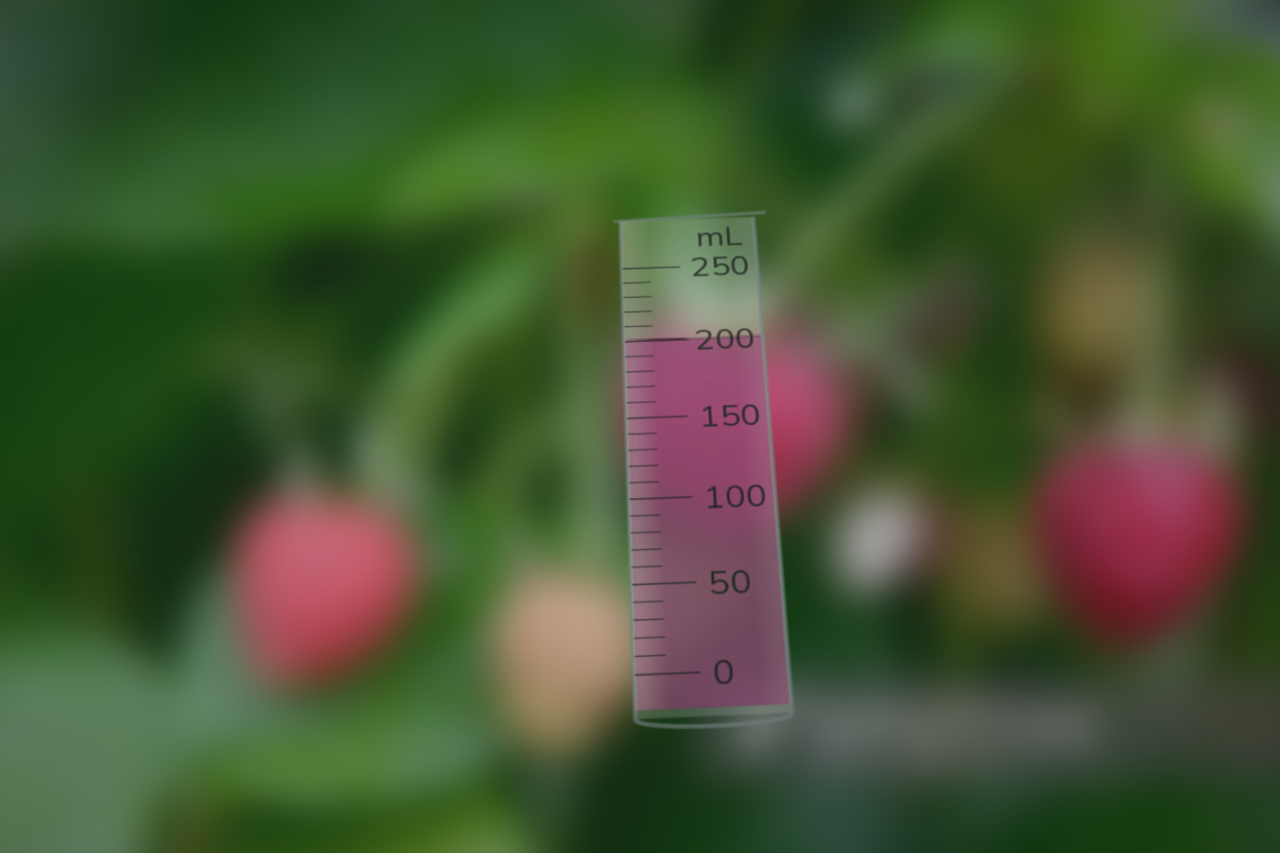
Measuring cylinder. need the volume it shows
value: 200 mL
